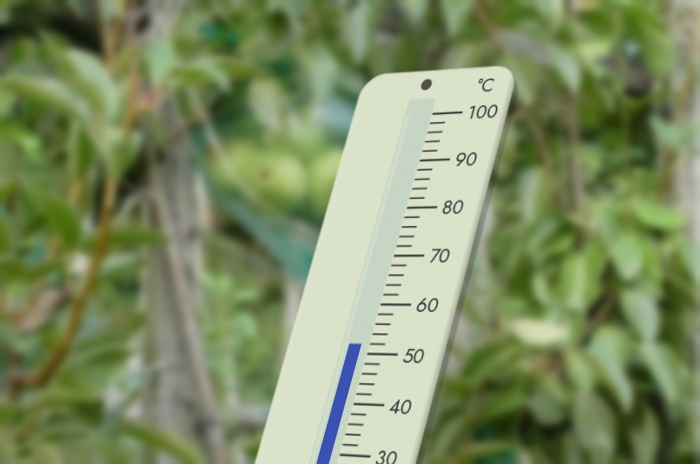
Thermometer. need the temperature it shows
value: 52 °C
